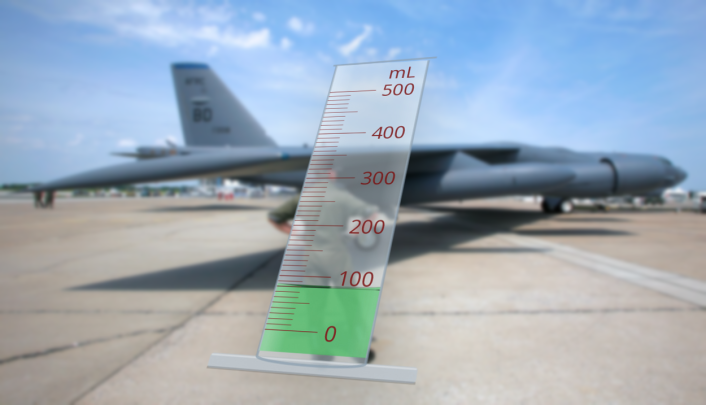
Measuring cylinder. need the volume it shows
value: 80 mL
